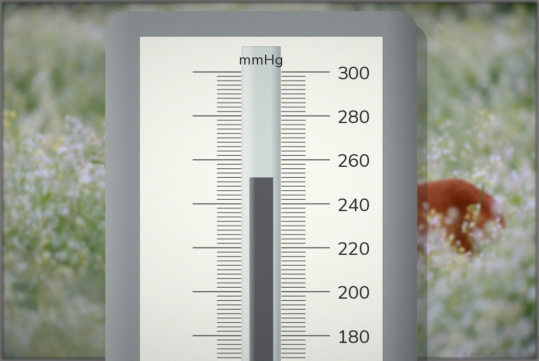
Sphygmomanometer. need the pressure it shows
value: 252 mmHg
